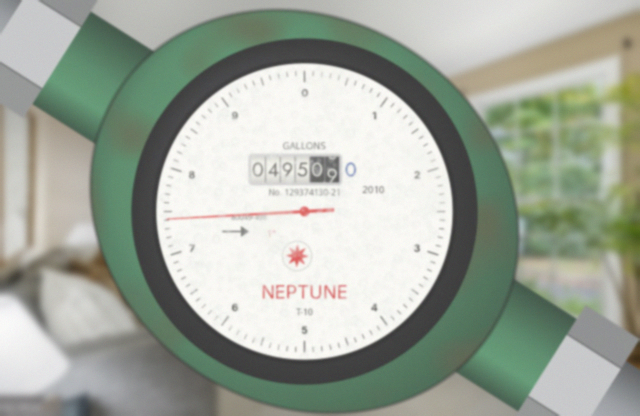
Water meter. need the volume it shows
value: 495087.4 gal
